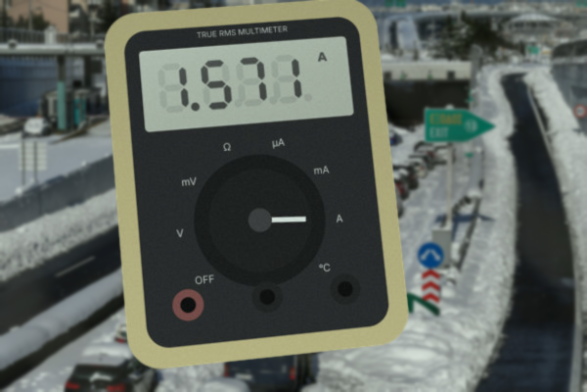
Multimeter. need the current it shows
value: 1.571 A
